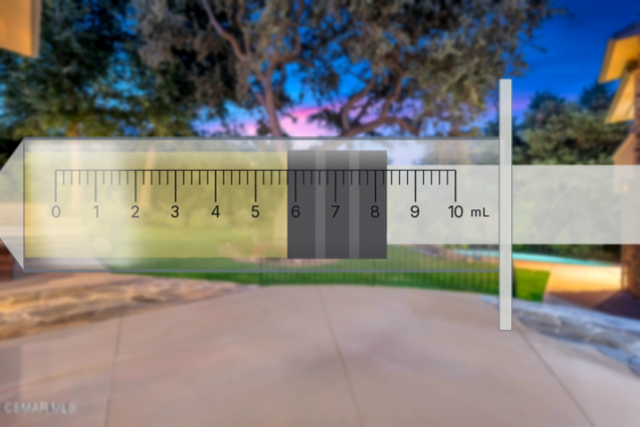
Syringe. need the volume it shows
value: 5.8 mL
